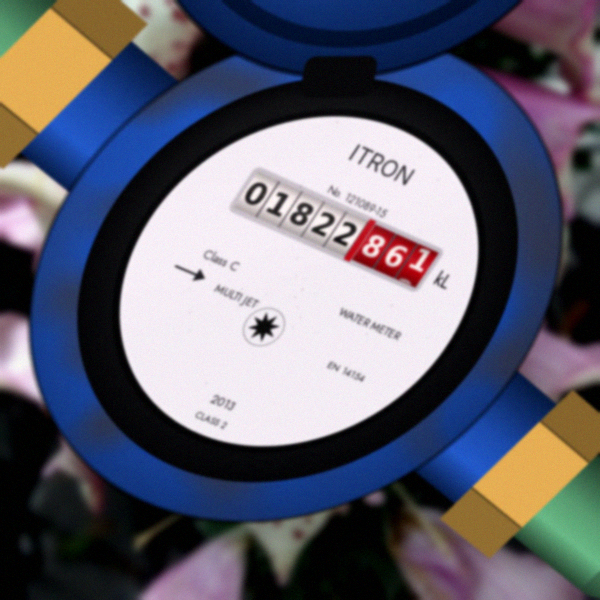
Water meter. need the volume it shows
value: 1822.861 kL
